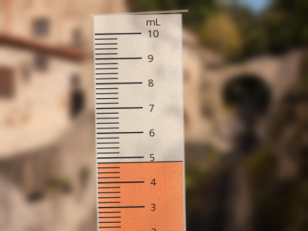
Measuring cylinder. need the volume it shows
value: 4.8 mL
